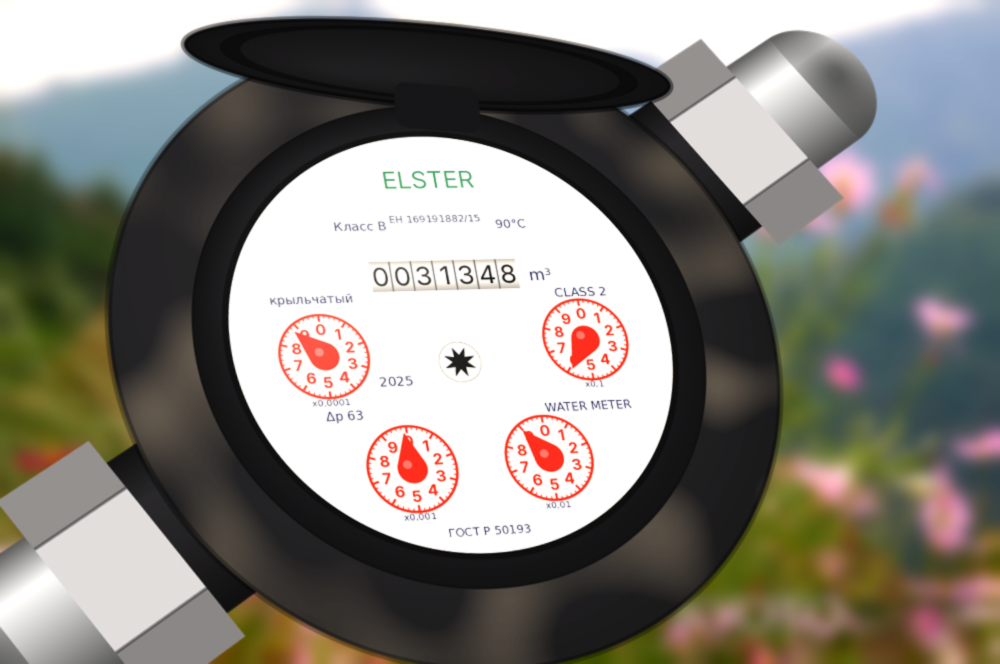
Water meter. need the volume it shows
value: 31348.5898 m³
